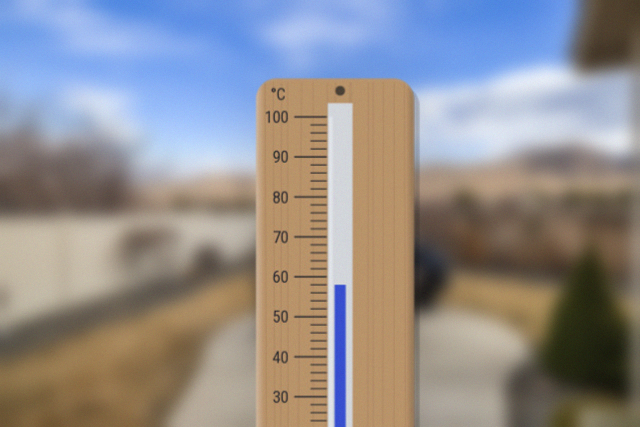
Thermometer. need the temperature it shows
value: 58 °C
